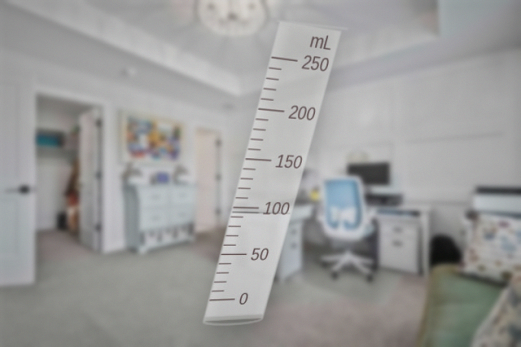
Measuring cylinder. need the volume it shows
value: 95 mL
